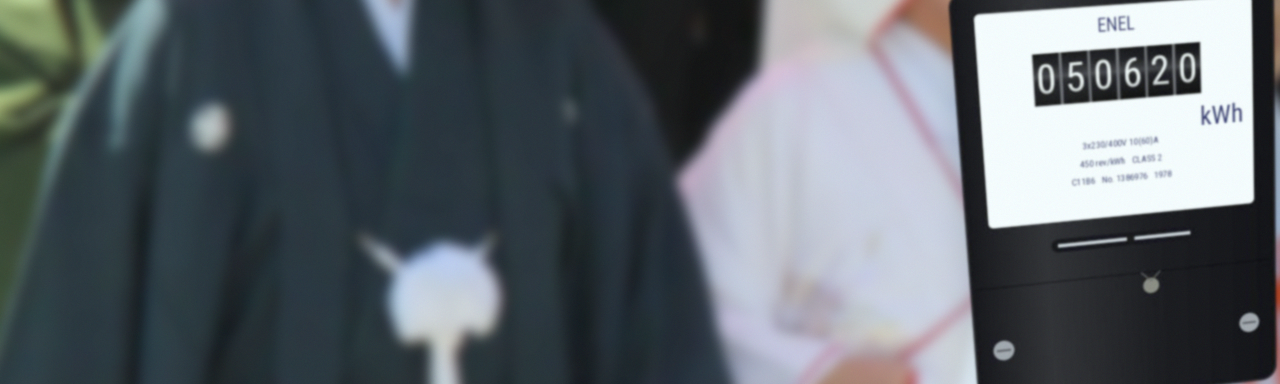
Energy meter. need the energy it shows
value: 50620 kWh
